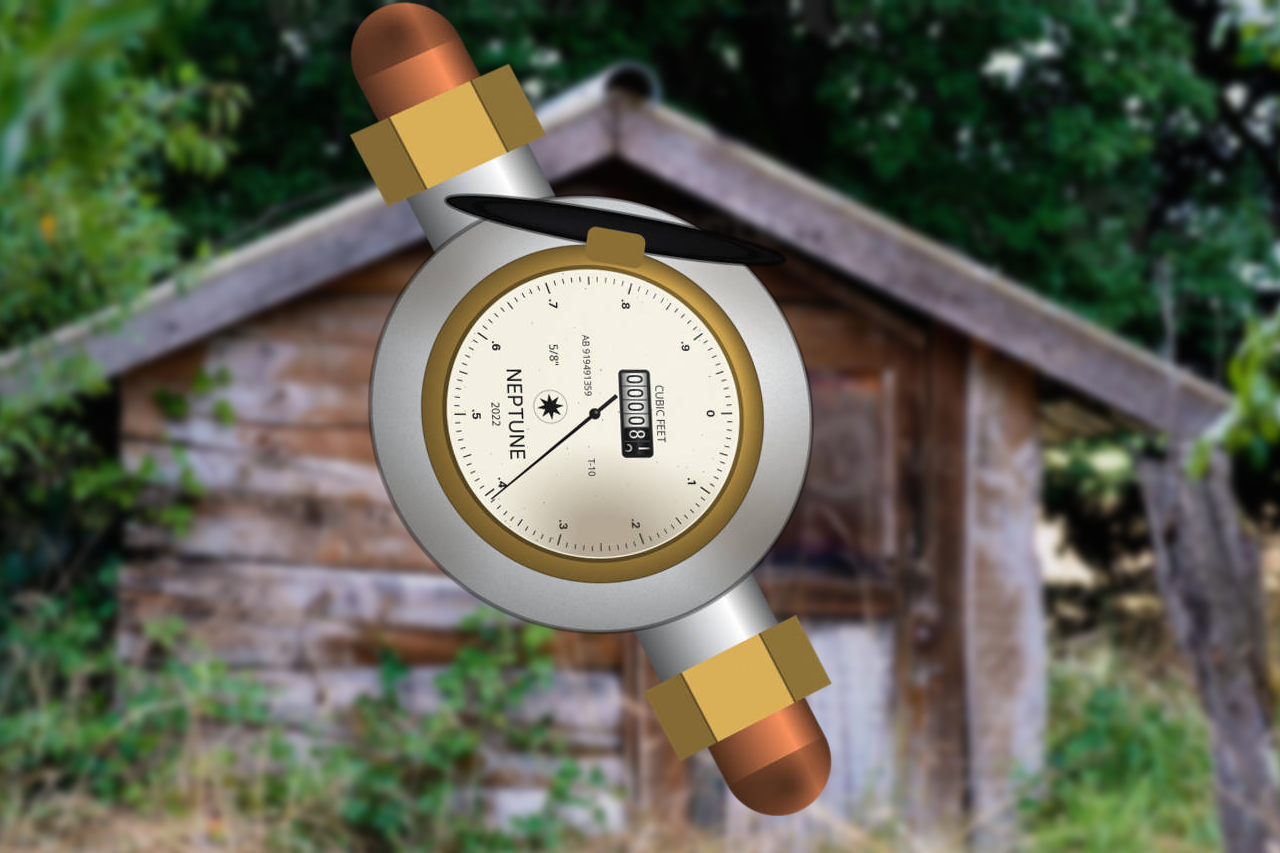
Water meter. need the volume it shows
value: 81.39 ft³
